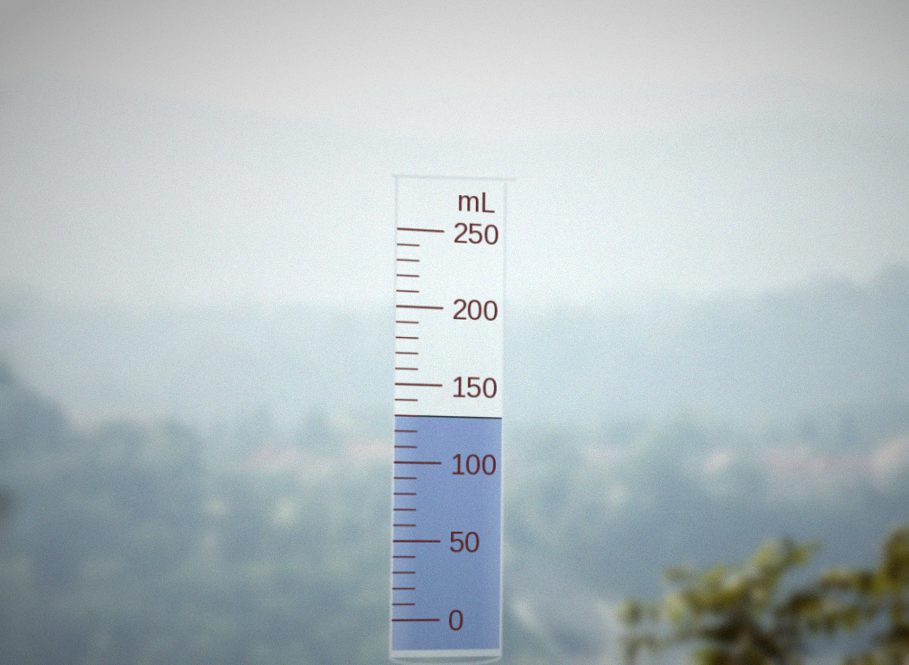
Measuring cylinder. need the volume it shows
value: 130 mL
